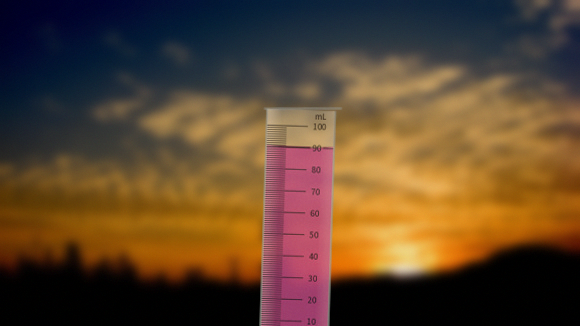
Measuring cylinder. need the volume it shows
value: 90 mL
